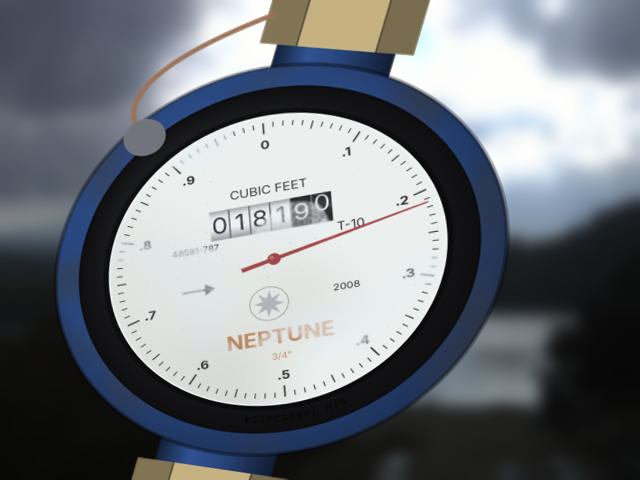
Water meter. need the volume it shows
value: 18190.21 ft³
